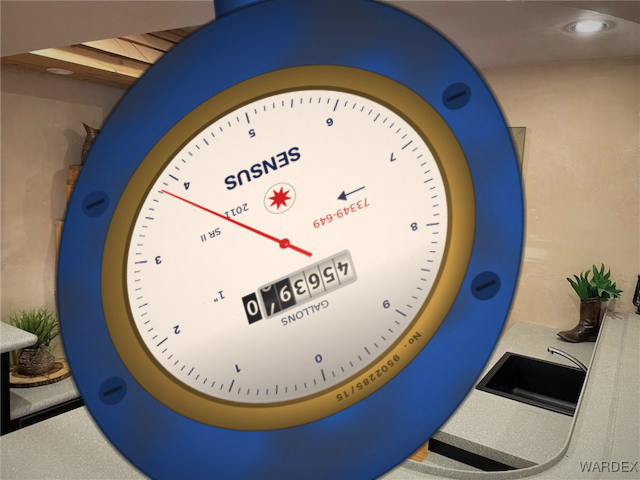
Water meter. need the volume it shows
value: 4563973.8 gal
